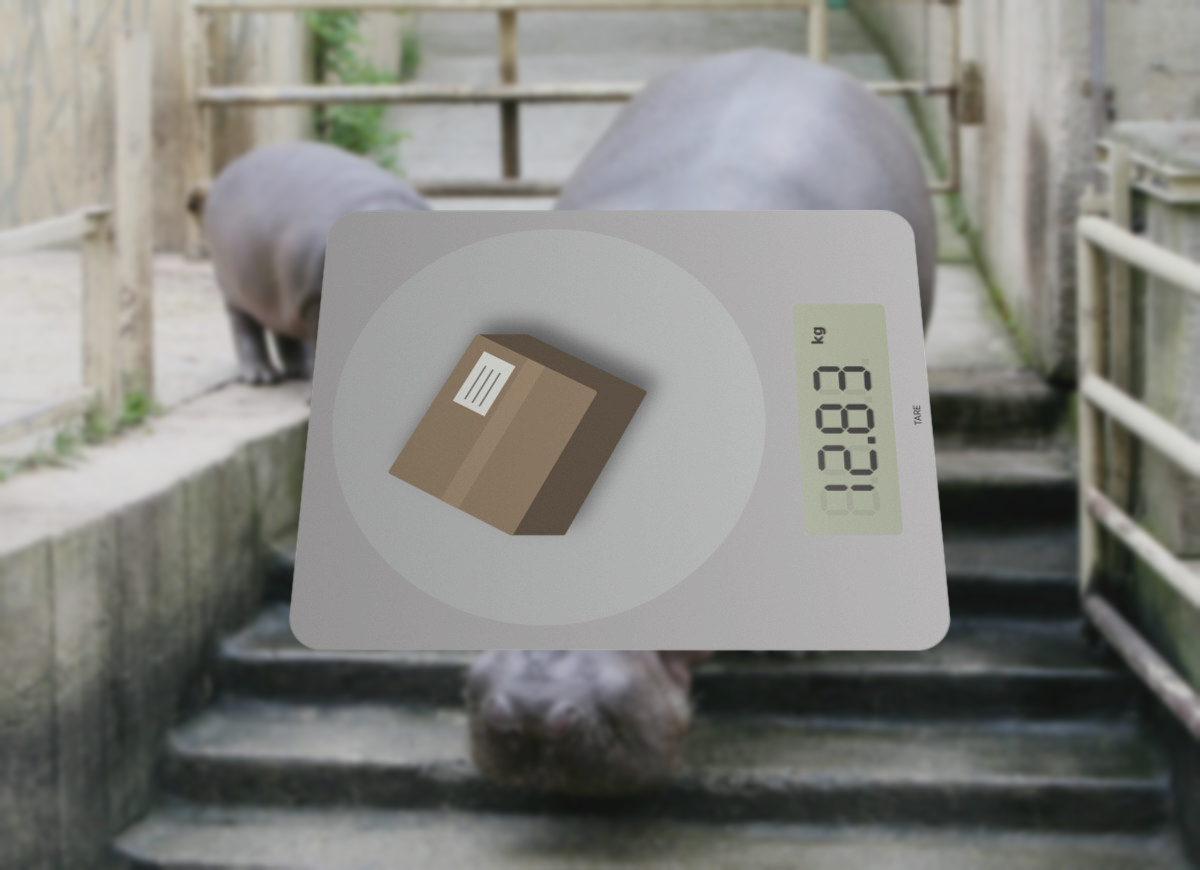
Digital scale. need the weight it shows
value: 12.83 kg
